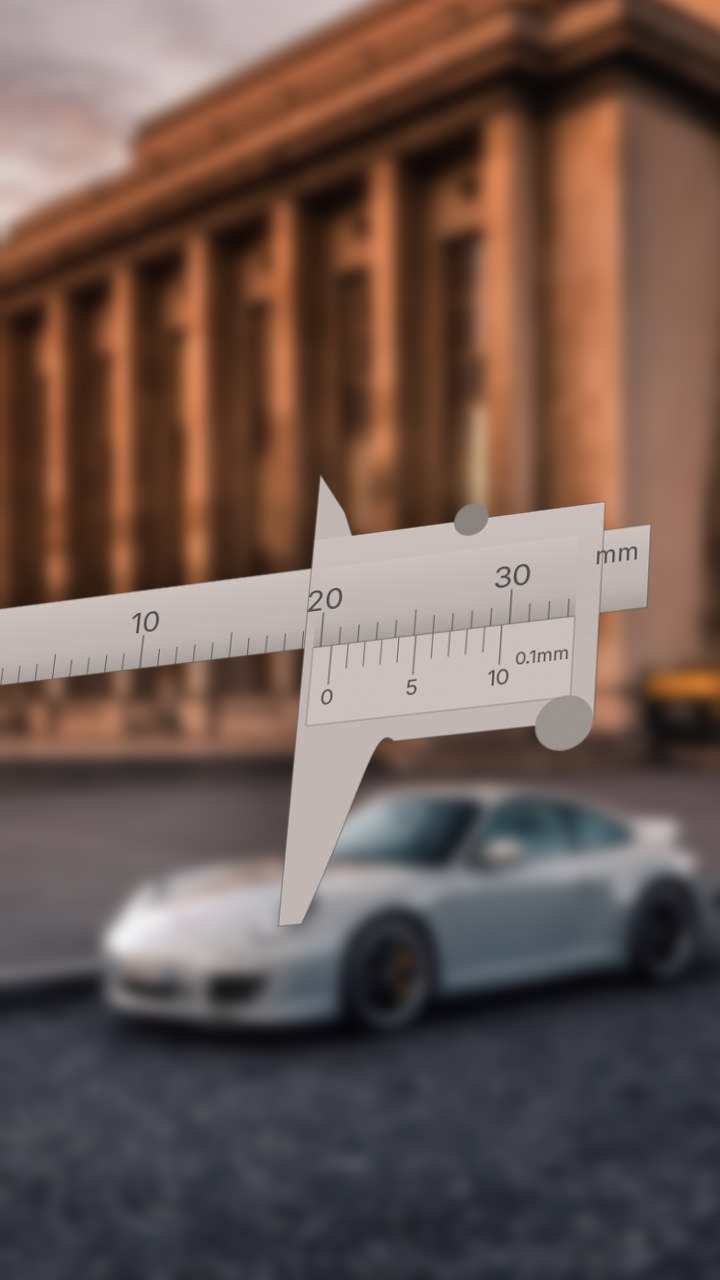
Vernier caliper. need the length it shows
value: 20.6 mm
